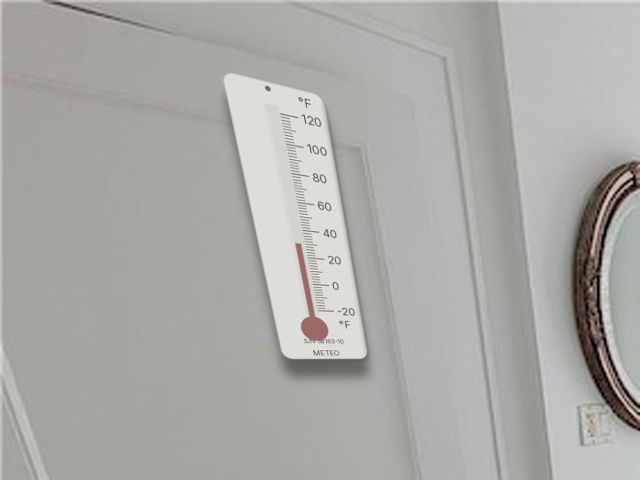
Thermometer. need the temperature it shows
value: 30 °F
